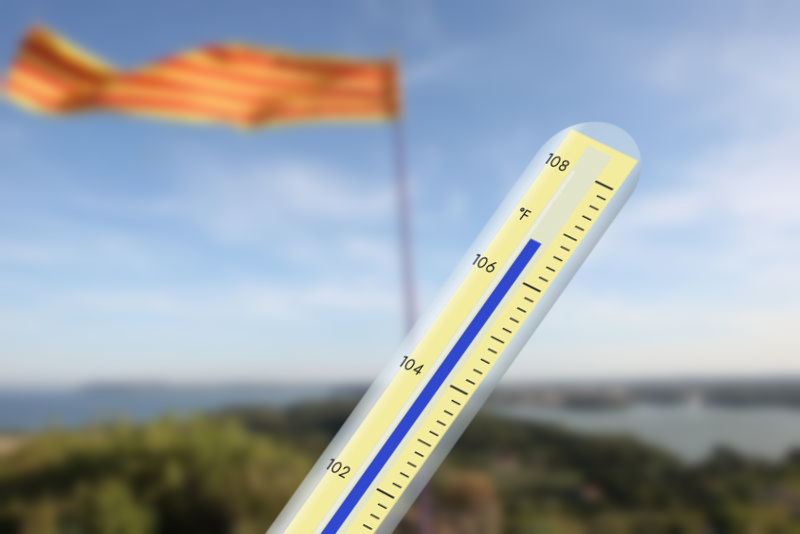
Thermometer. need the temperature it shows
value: 106.7 °F
